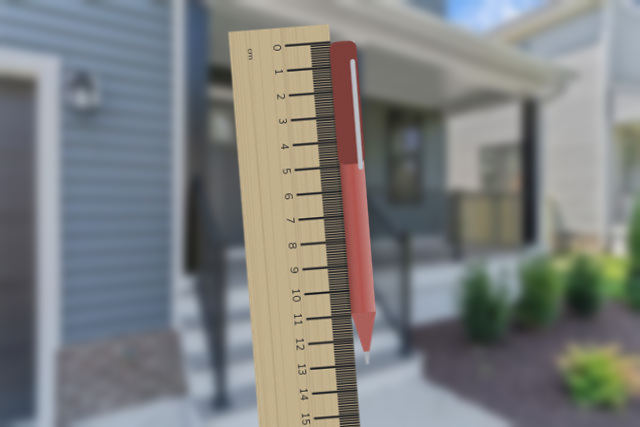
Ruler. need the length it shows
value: 13 cm
